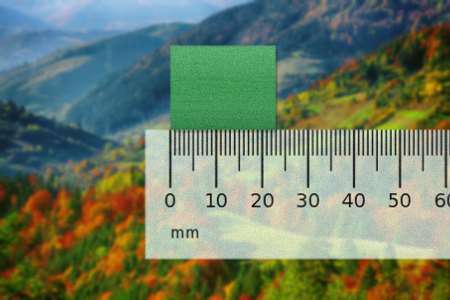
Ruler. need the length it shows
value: 23 mm
